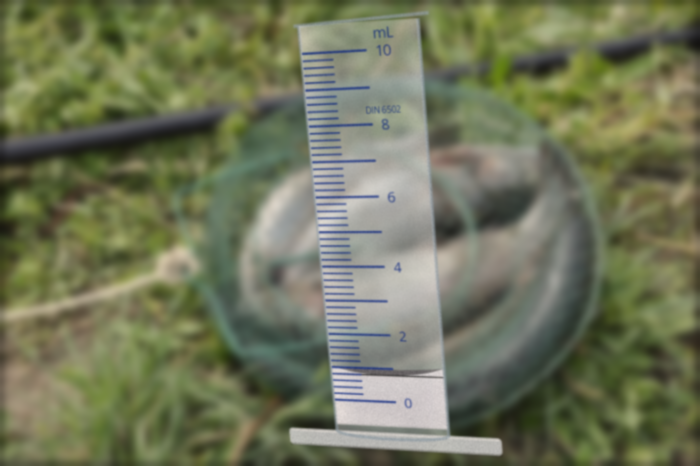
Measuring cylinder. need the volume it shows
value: 0.8 mL
